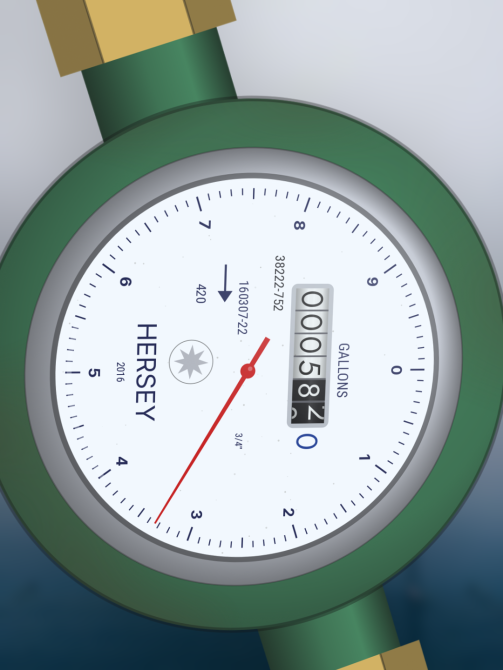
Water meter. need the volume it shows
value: 5823.3 gal
